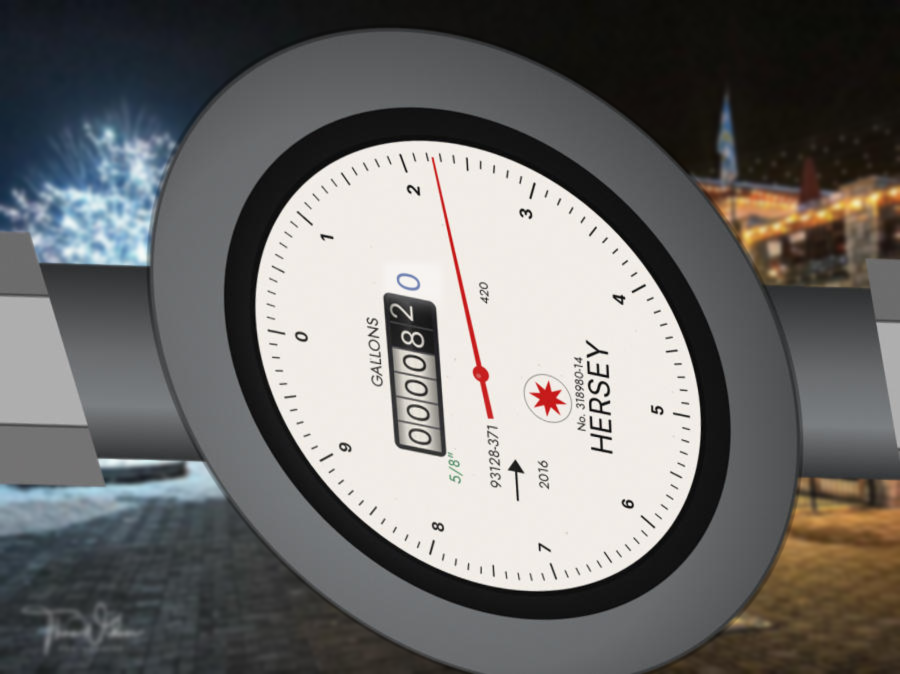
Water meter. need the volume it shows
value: 822.2 gal
